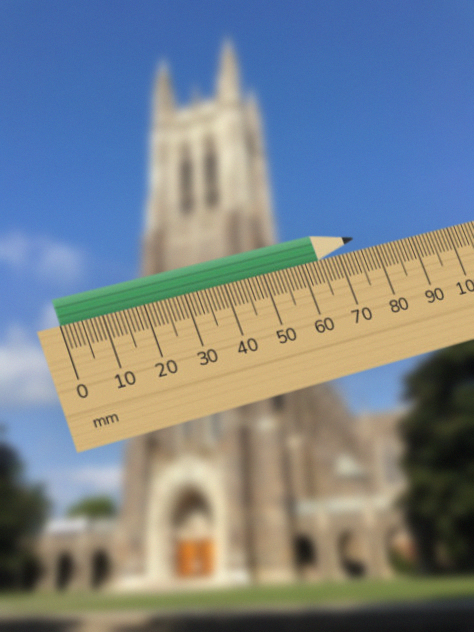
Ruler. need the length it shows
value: 75 mm
